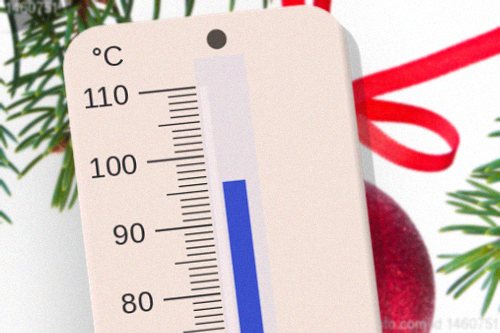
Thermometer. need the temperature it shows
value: 96 °C
